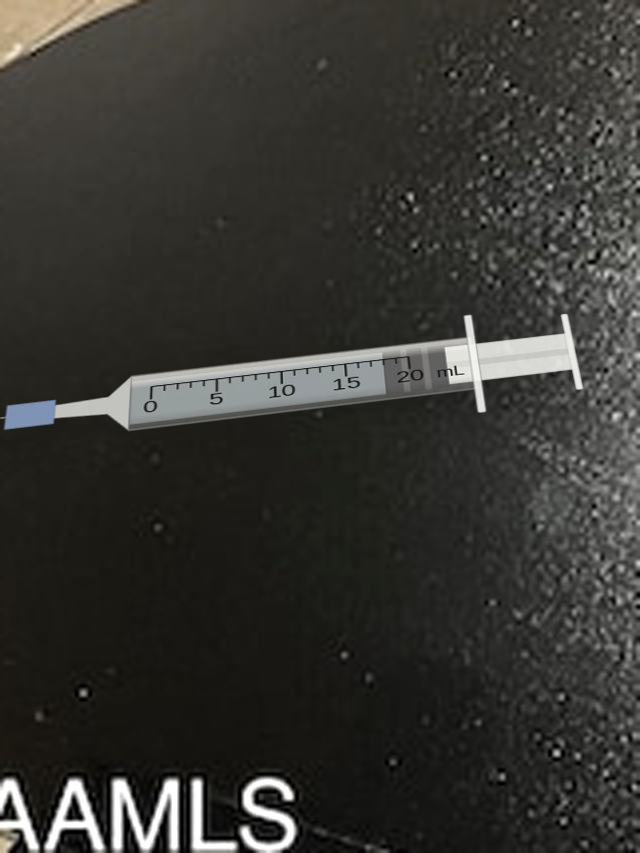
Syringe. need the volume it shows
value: 18 mL
